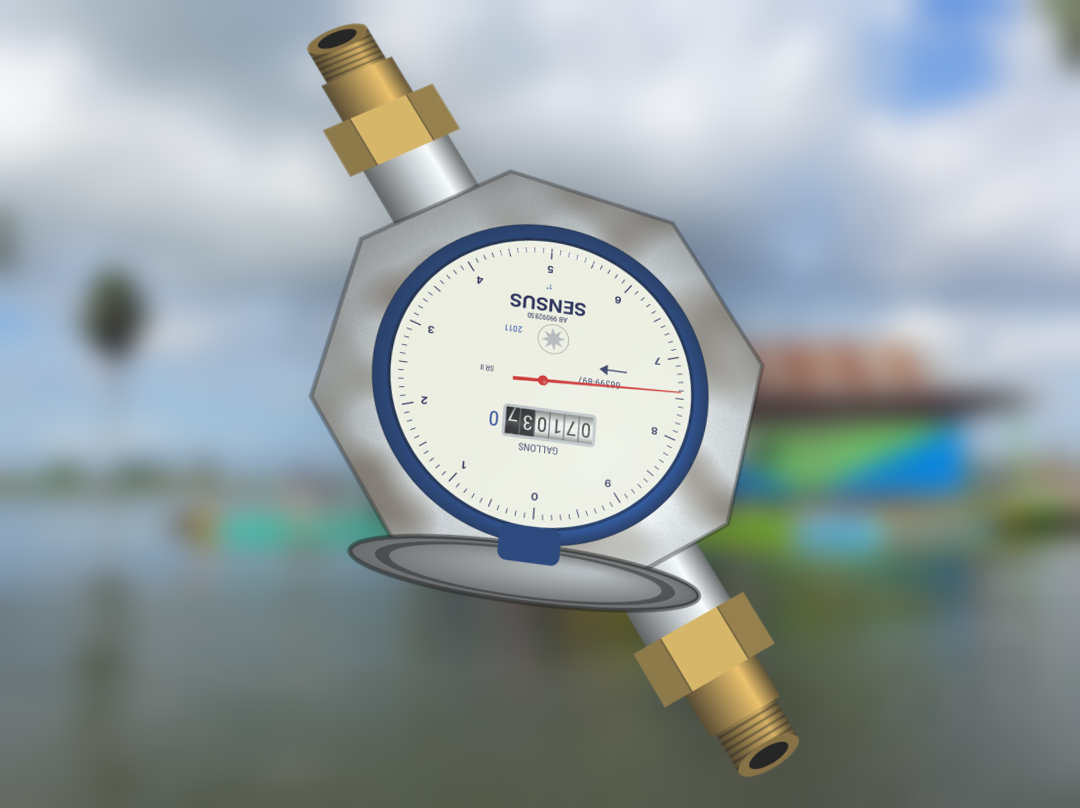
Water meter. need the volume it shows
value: 710367.4 gal
